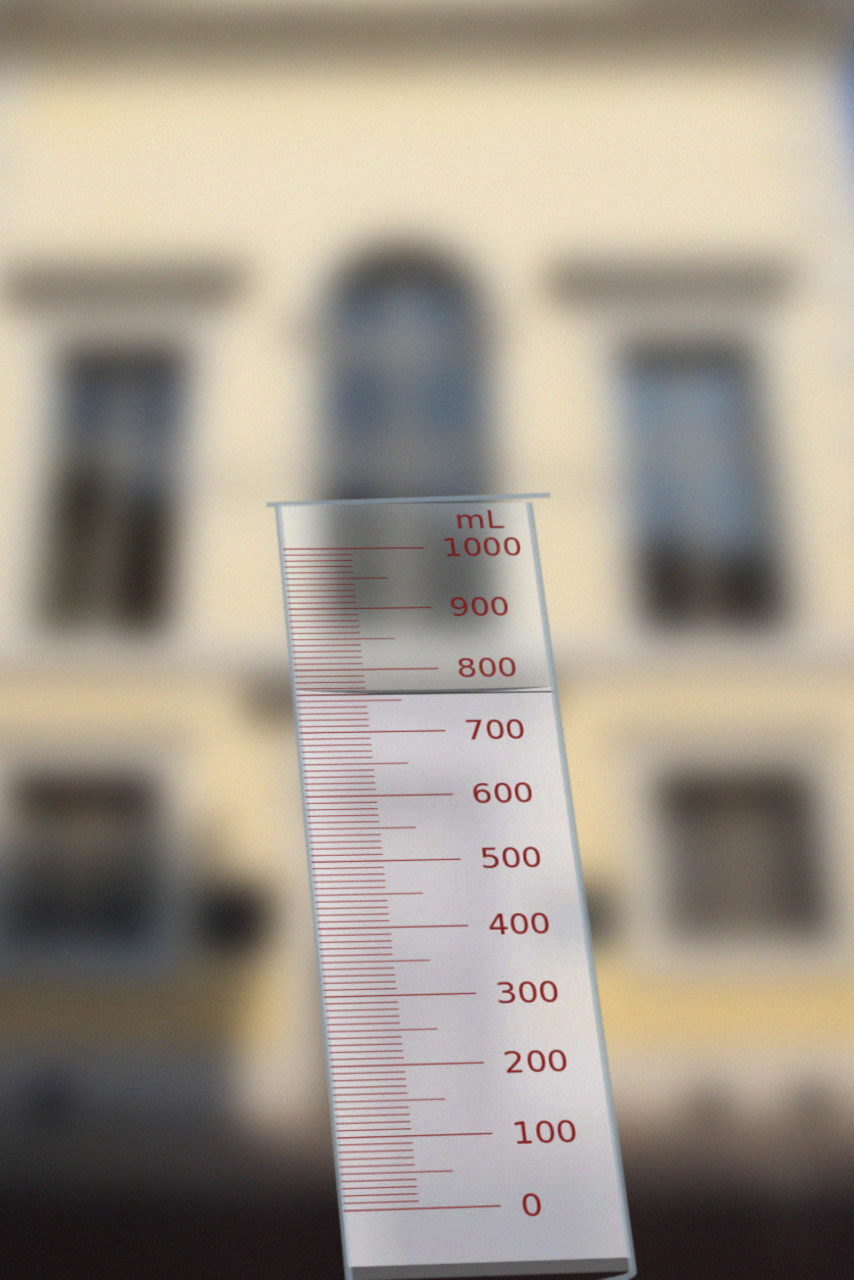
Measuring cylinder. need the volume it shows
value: 760 mL
